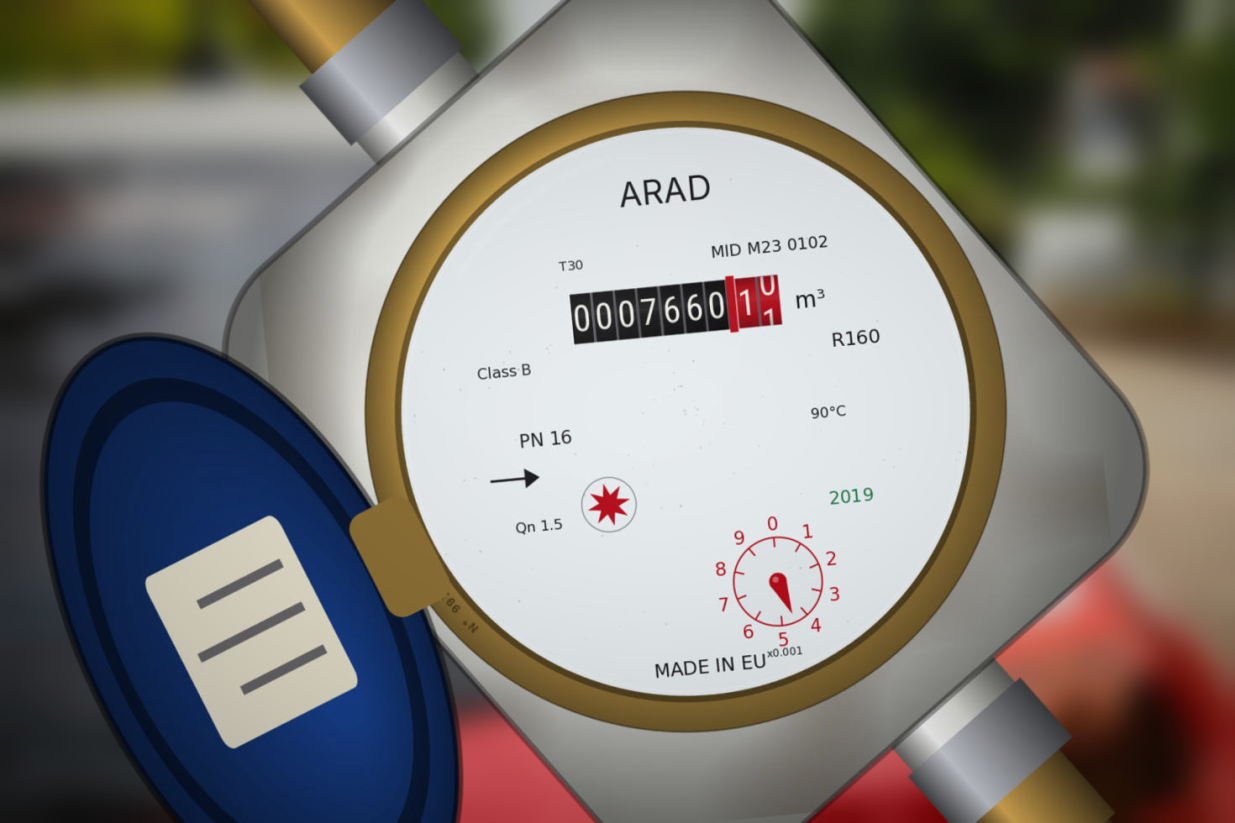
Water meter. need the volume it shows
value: 7660.104 m³
